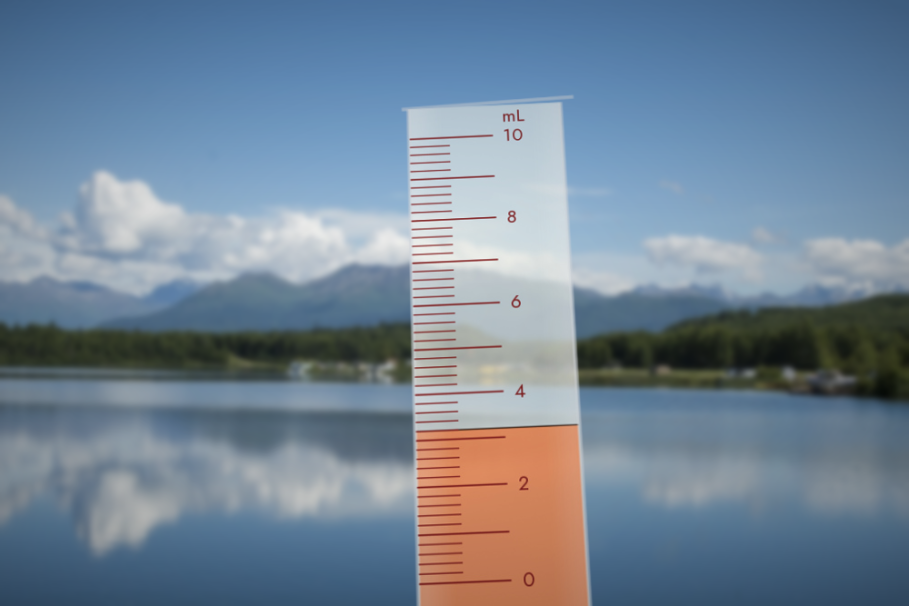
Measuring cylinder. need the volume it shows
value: 3.2 mL
